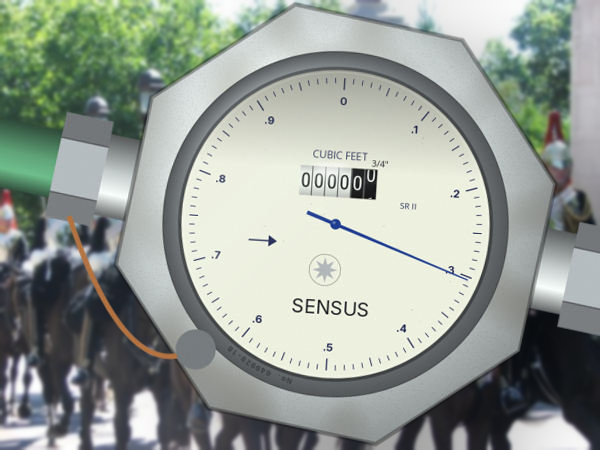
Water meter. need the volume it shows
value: 0.30 ft³
